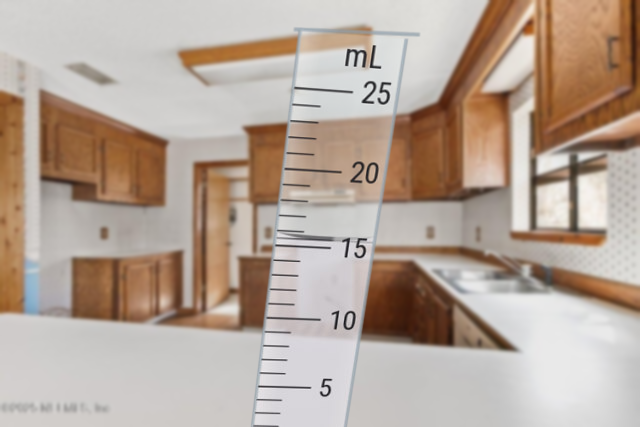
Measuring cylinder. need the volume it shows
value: 15.5 mL
